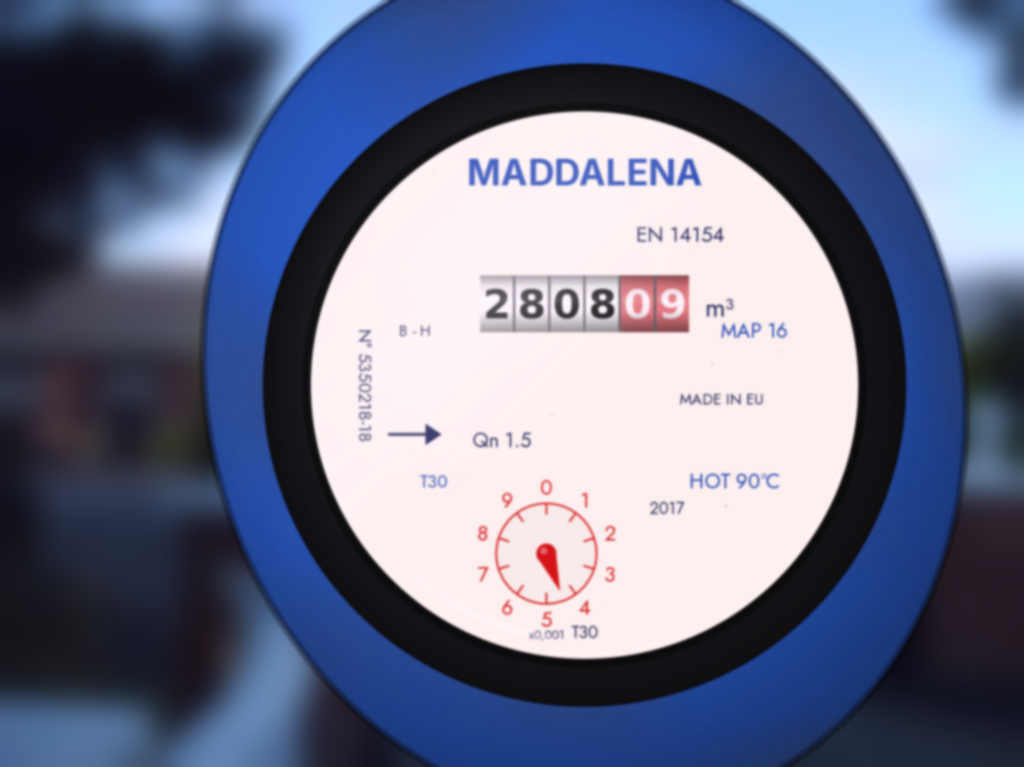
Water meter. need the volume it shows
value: 2808.094 m³
